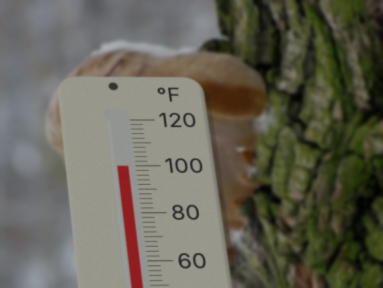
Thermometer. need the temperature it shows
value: 100 °F
